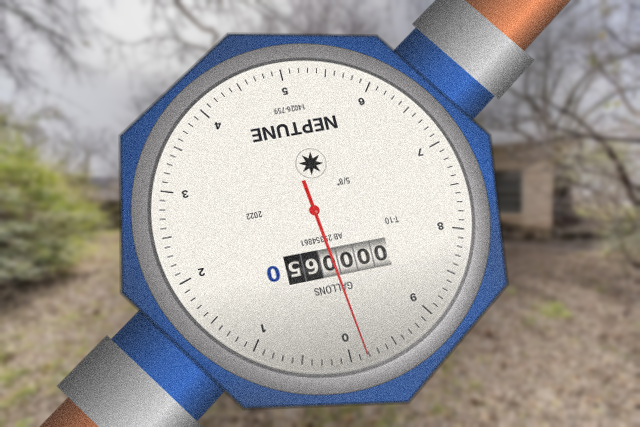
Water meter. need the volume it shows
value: 649.8 gal
